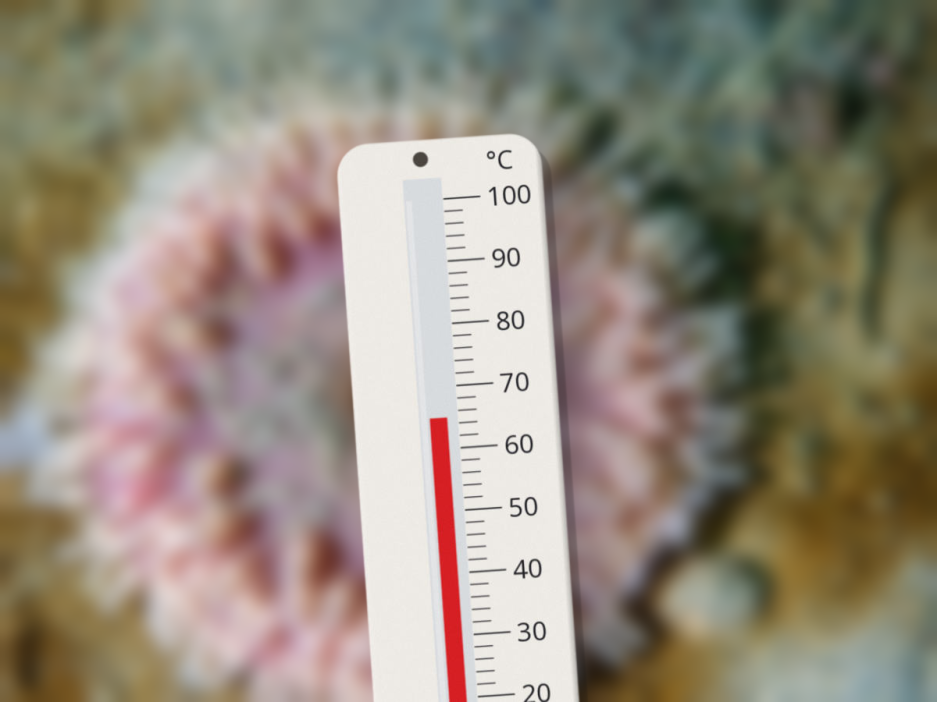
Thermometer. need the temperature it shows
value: 65 °C
